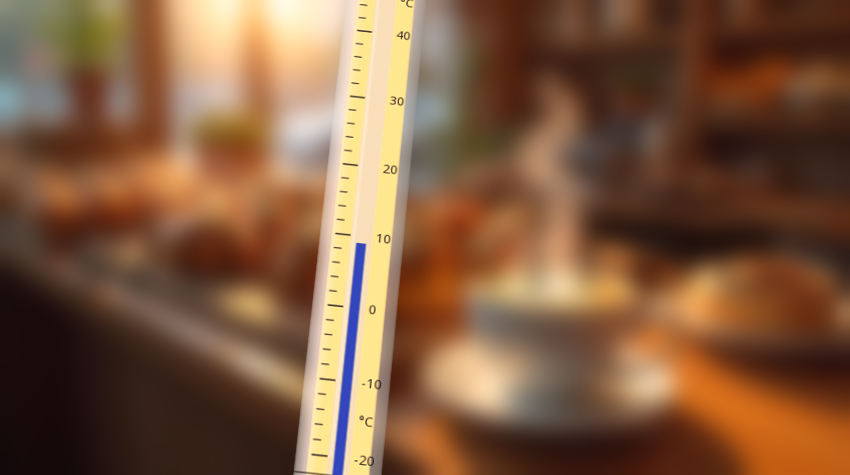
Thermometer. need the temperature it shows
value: 9 °C
